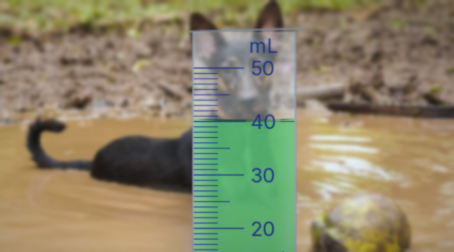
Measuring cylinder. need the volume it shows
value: 40 mL
